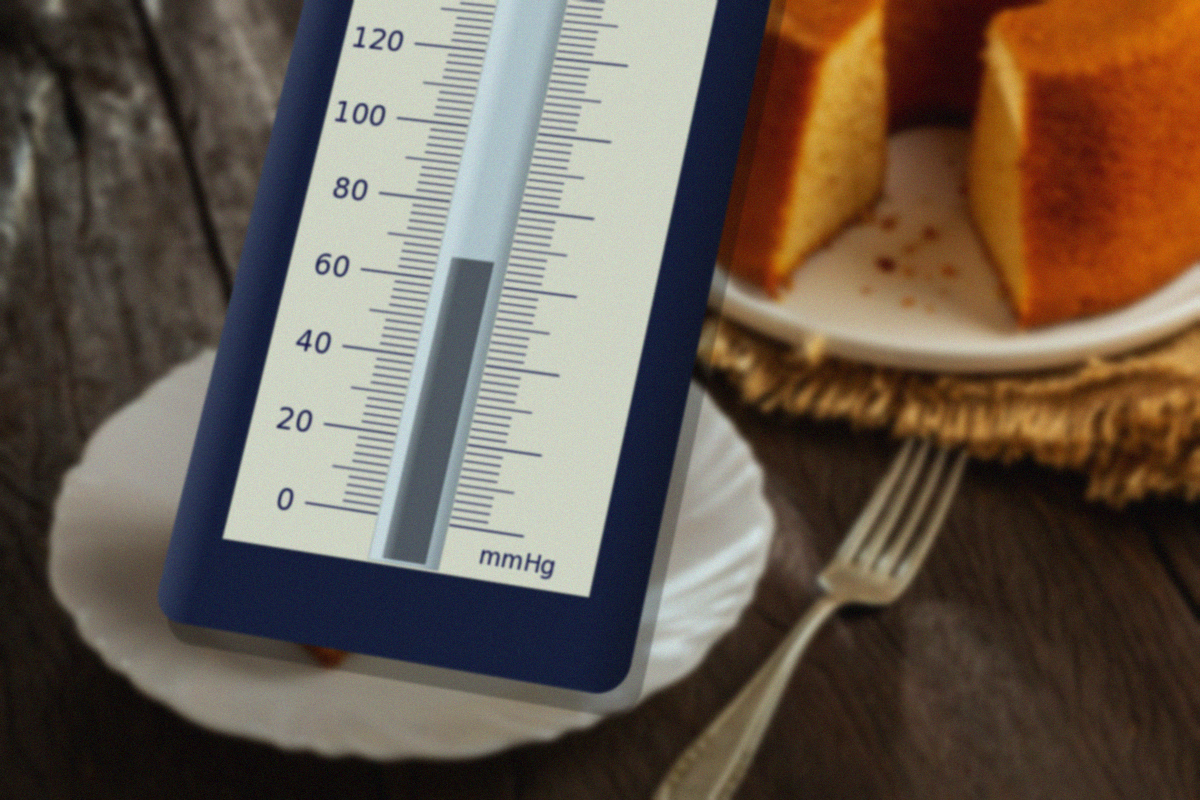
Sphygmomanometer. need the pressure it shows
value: 66 mmHg
